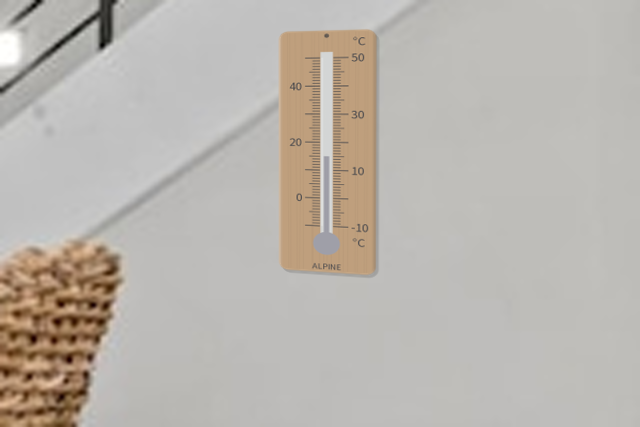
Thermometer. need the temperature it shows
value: 15 °C
